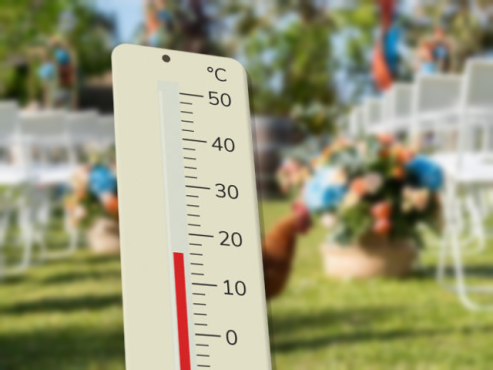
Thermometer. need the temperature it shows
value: 16 °C
